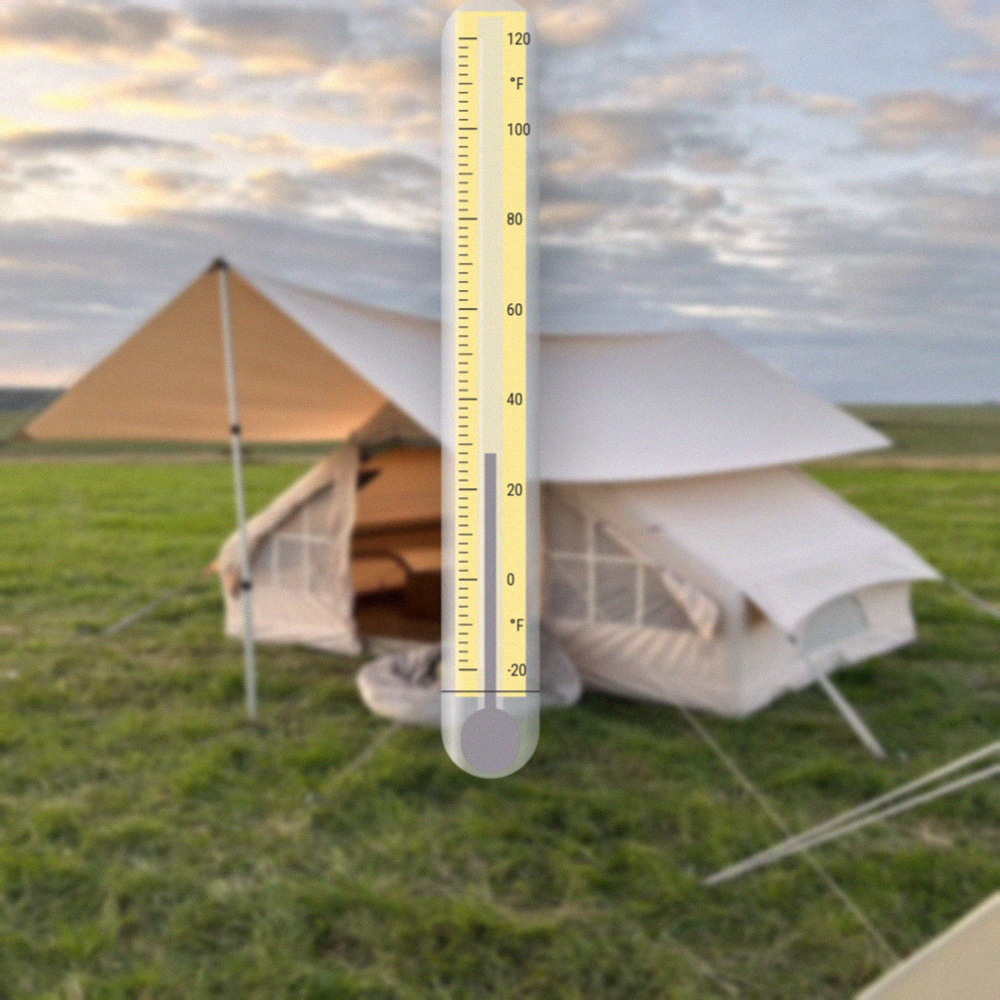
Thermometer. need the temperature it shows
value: 28 °F
